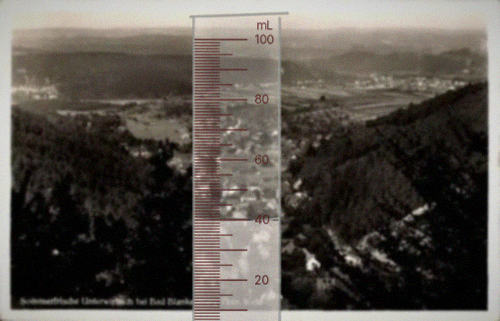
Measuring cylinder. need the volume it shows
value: 40 mL
